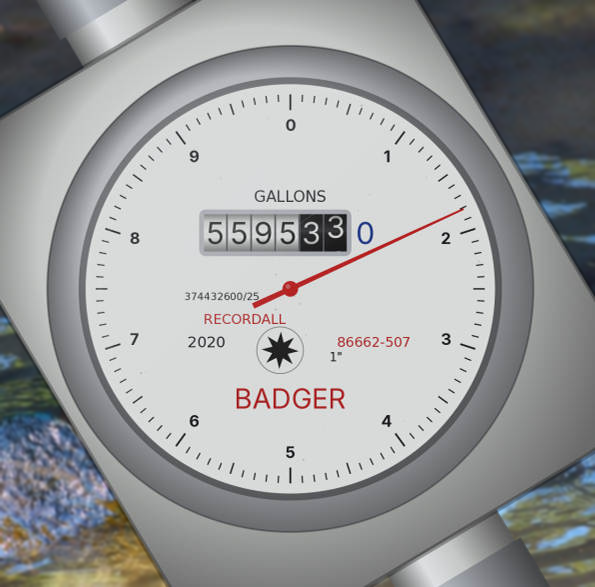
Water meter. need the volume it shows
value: 5595331.8 gal
